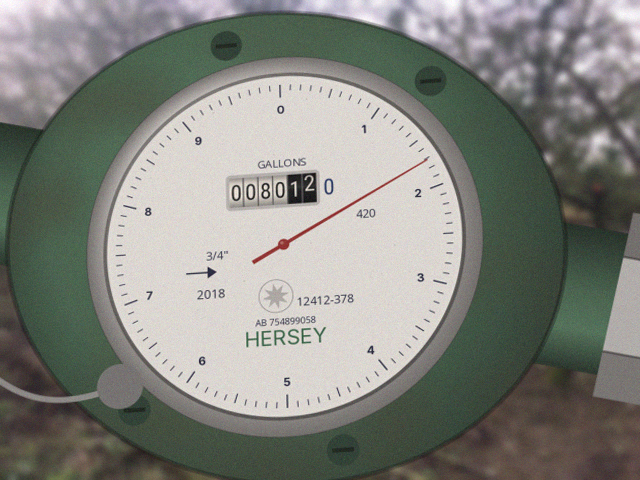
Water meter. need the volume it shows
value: 80121.7 gal
